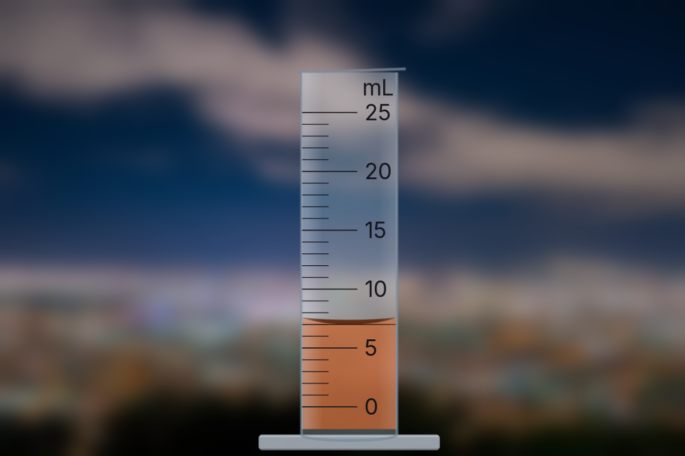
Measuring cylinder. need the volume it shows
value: 7 mL
